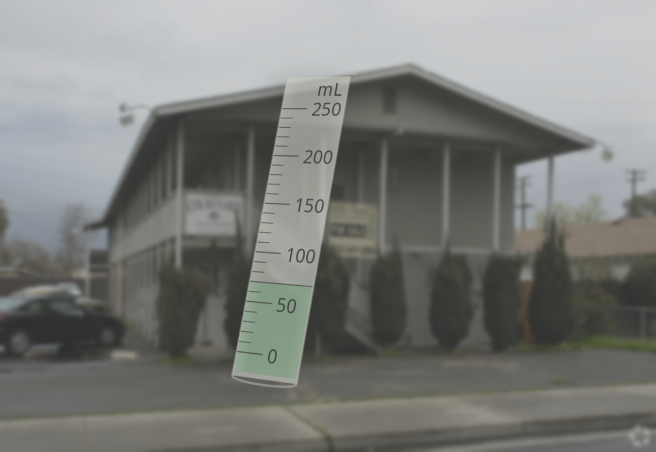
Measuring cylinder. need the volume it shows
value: 70 mL
